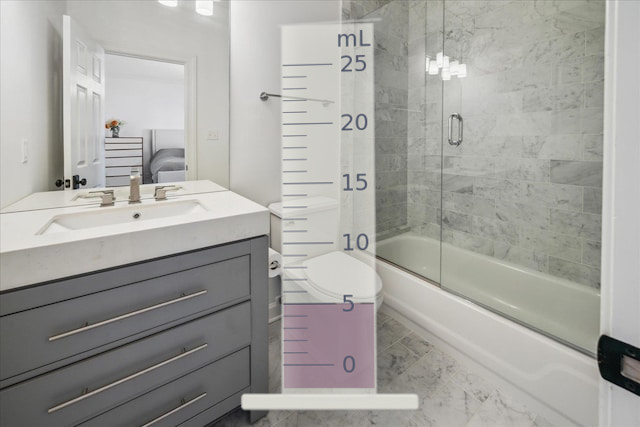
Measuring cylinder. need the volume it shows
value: 5 mL
